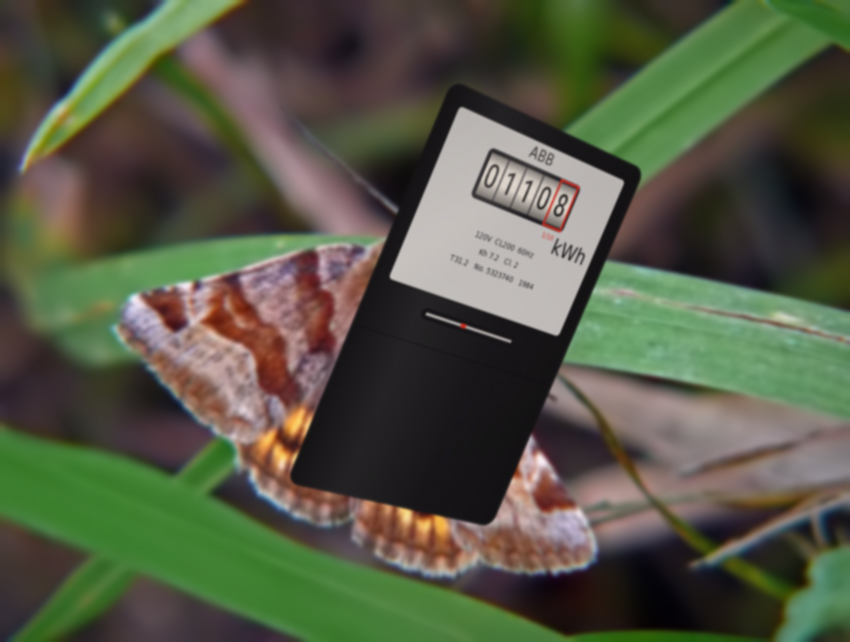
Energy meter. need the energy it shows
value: 110.8 kWh
